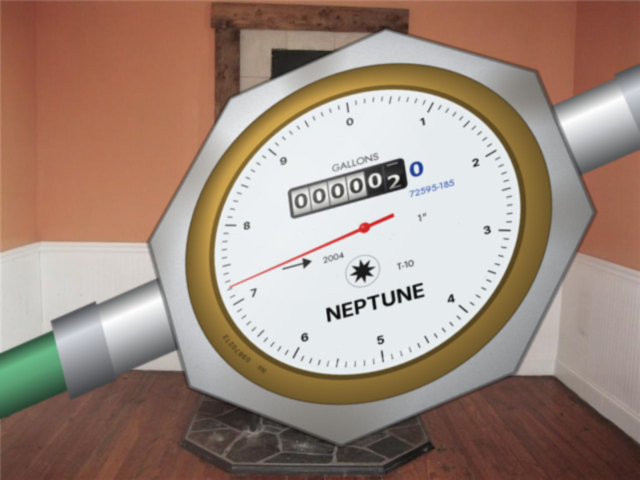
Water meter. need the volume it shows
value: 17.2 gal
